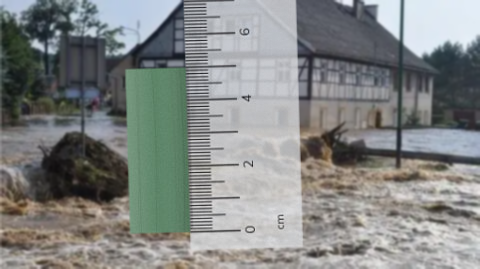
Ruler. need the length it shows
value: 5 cm
